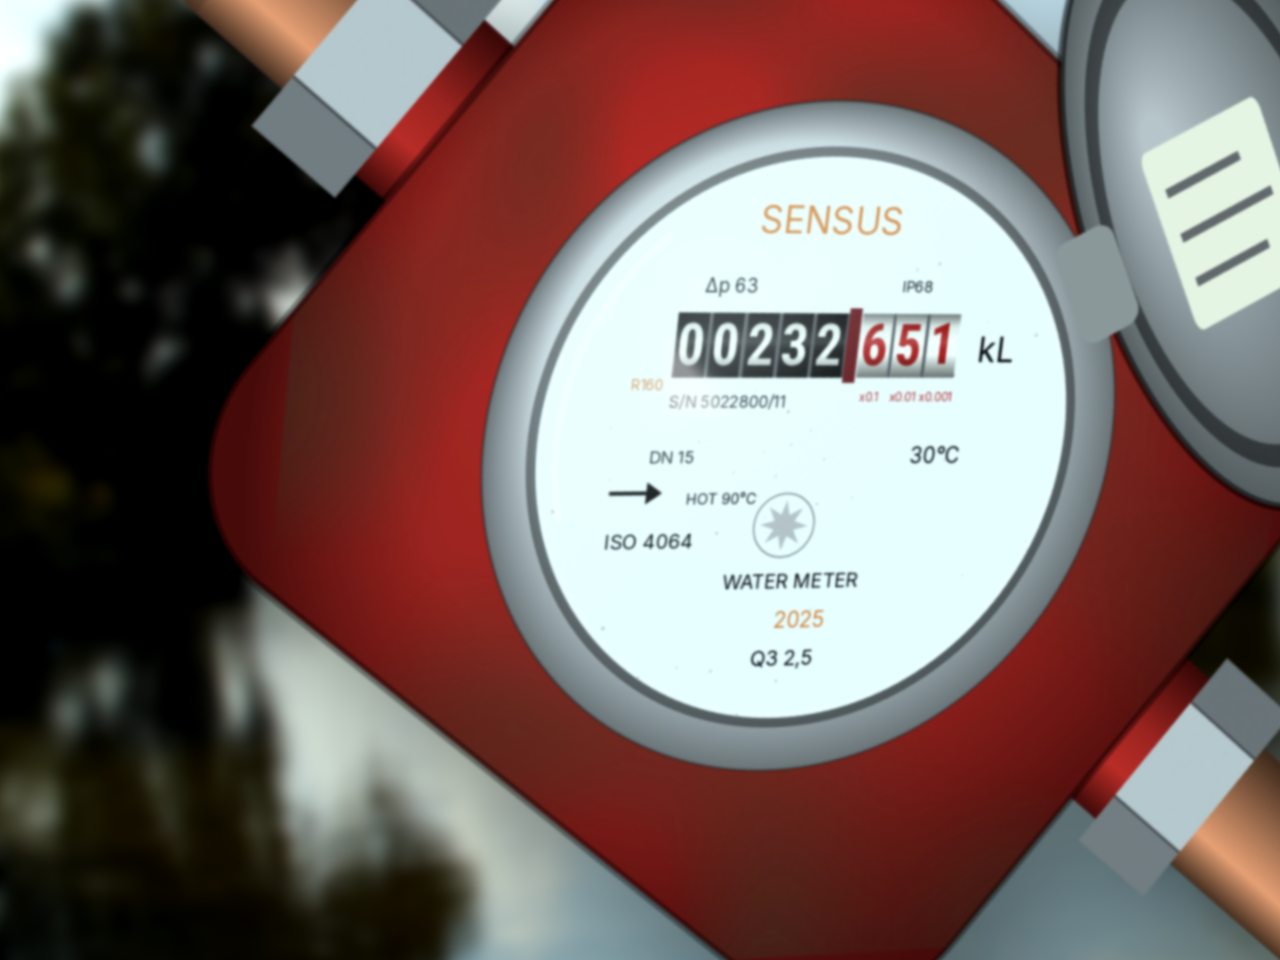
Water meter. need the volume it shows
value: 232.651 kL
